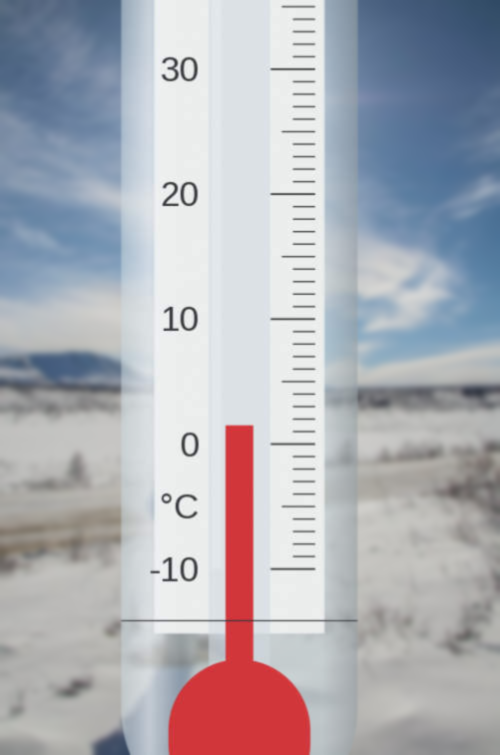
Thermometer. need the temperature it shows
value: 1.5 °C
